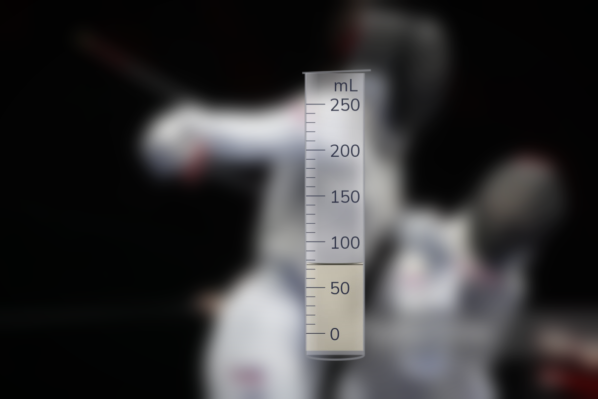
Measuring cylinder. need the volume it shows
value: 75 mL
